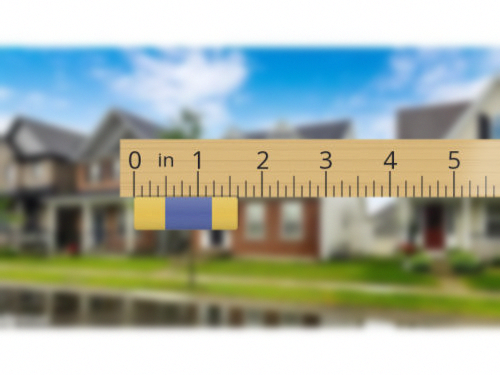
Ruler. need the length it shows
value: 1.625 in
